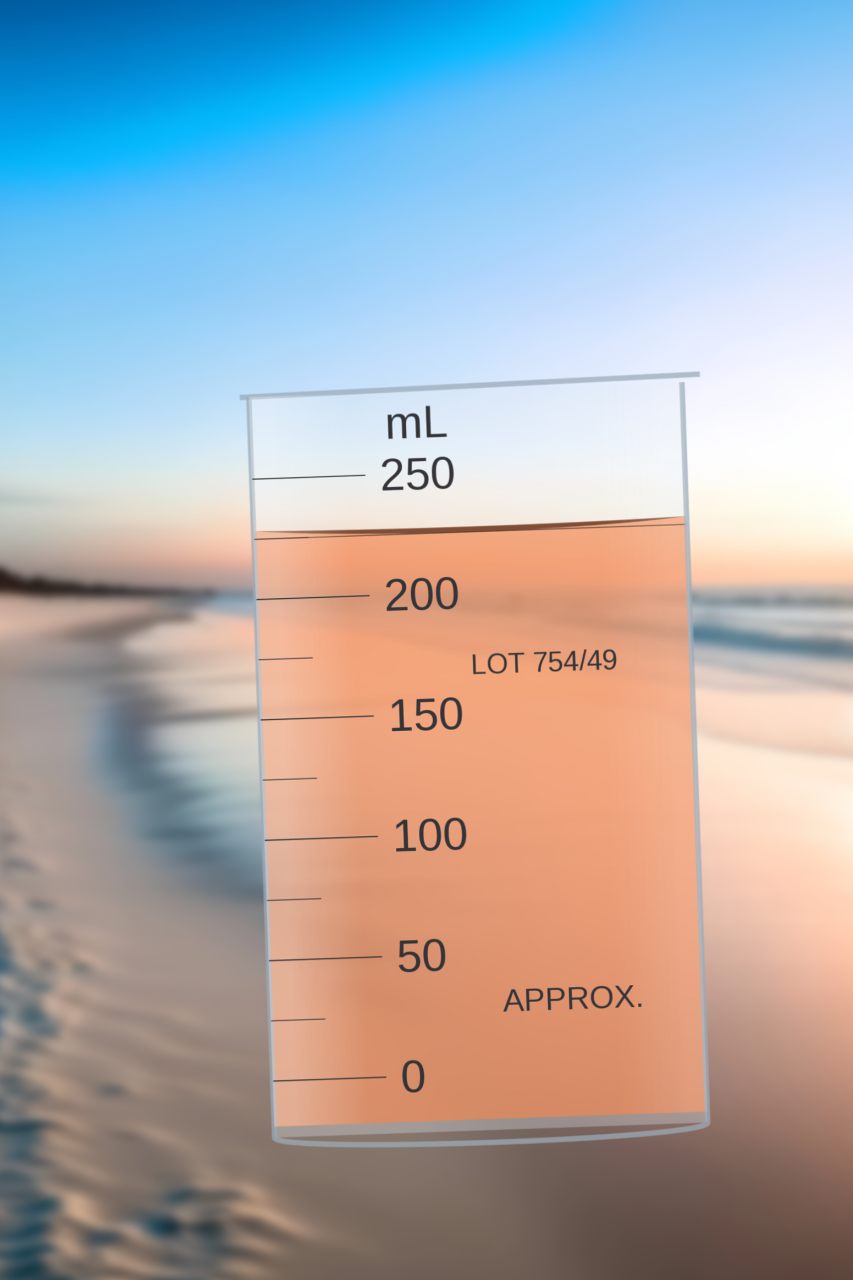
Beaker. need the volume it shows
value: 225 mL
